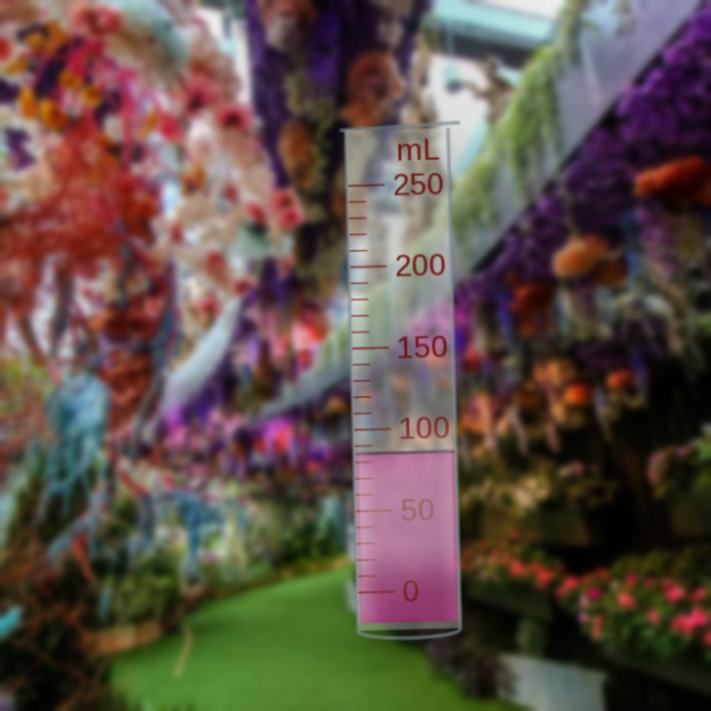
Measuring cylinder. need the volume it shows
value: 85 mL
